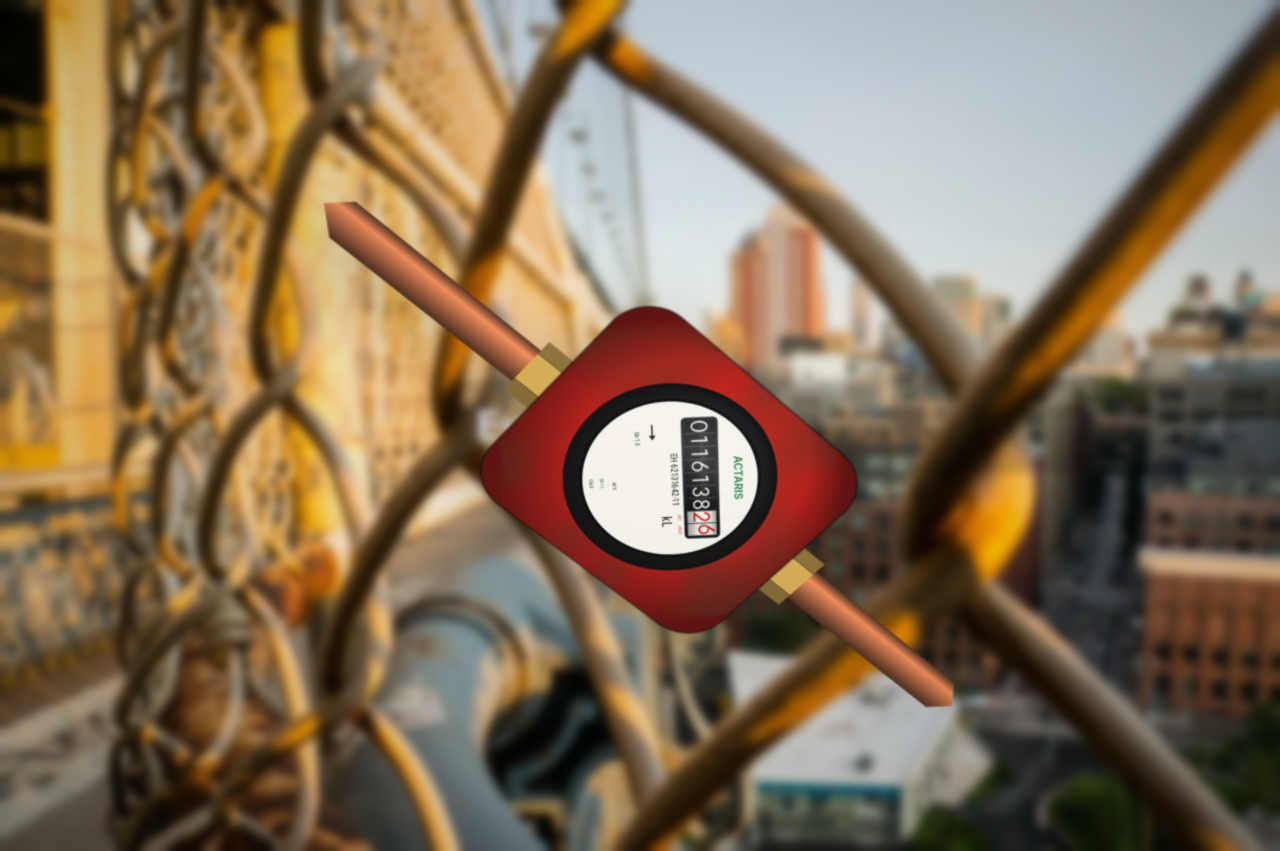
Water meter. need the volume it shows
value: 116138.26 kL
